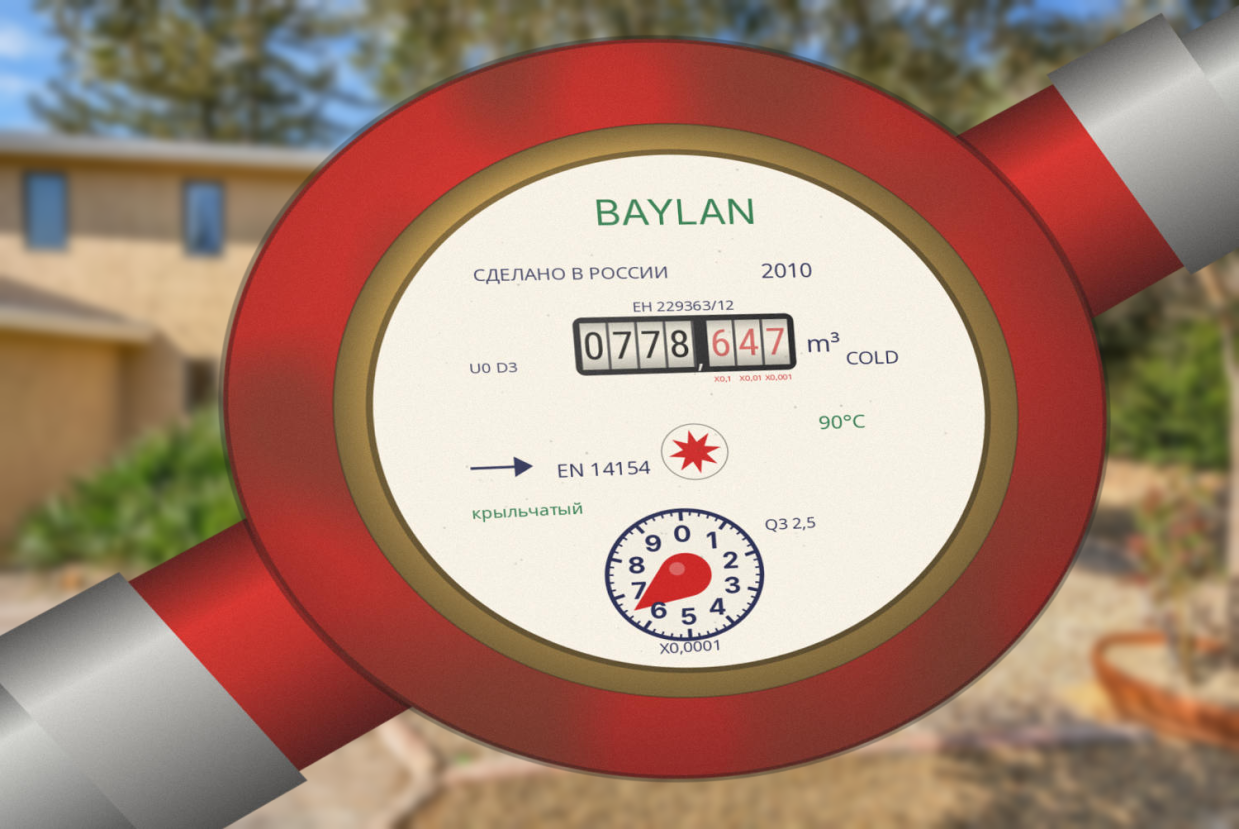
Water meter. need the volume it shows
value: 778.6476 m³
